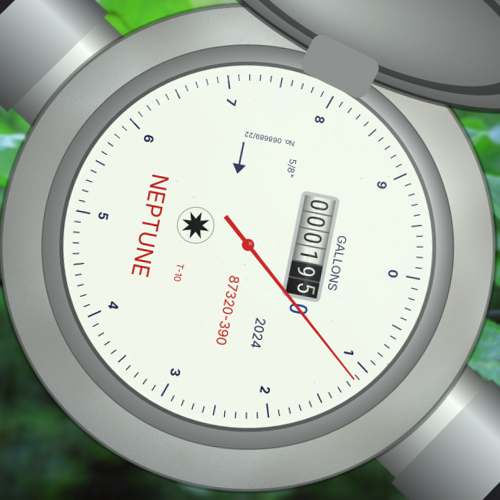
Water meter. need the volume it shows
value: 1951.1 gal
